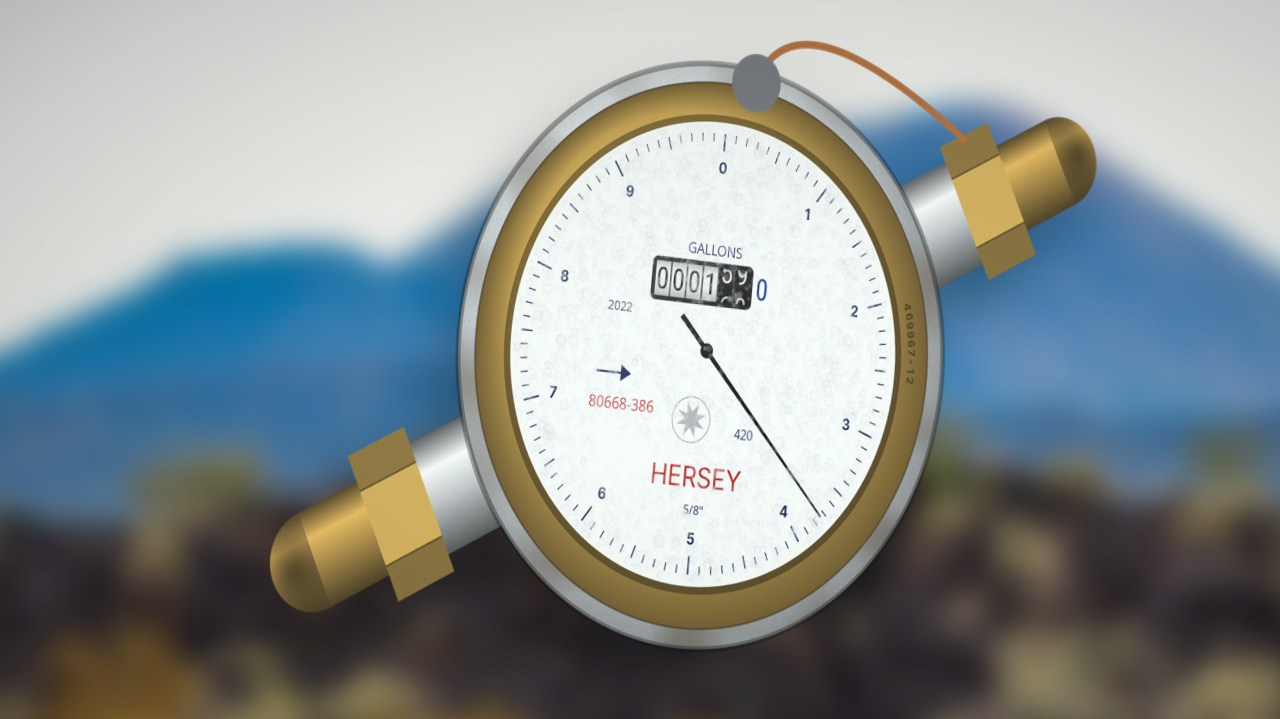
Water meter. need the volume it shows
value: 1593.7 gal
